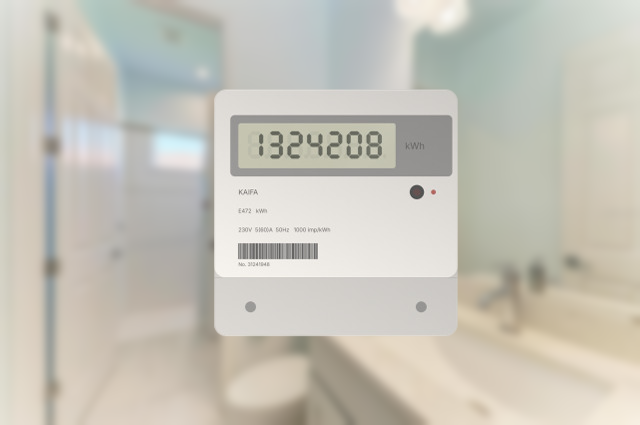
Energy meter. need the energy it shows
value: 1324208 kWh
